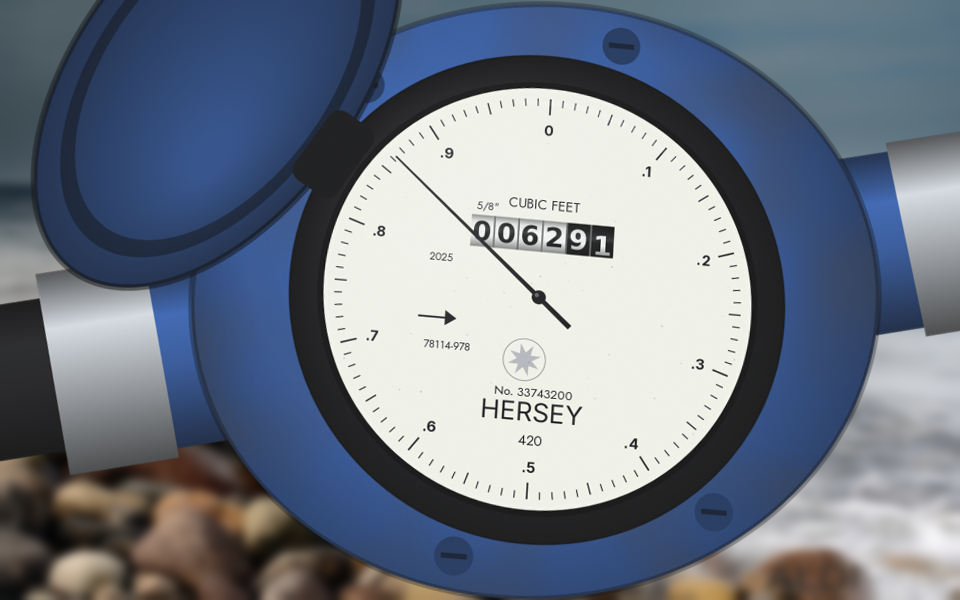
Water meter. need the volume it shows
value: 6290.86 ft³
